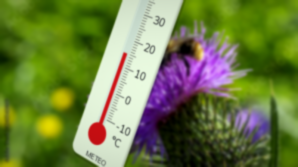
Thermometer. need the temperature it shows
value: 15 °C
